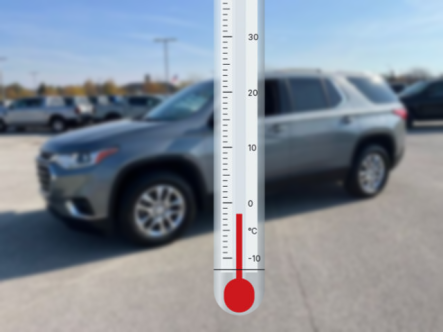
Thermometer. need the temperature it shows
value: -2 °C
